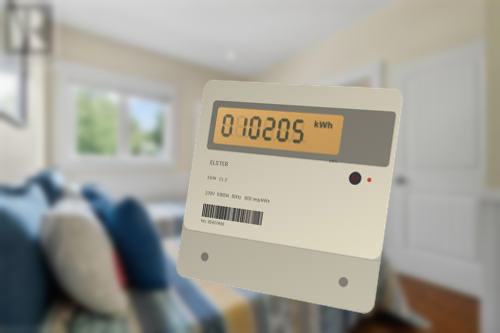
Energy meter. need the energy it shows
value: 10205 kWh
